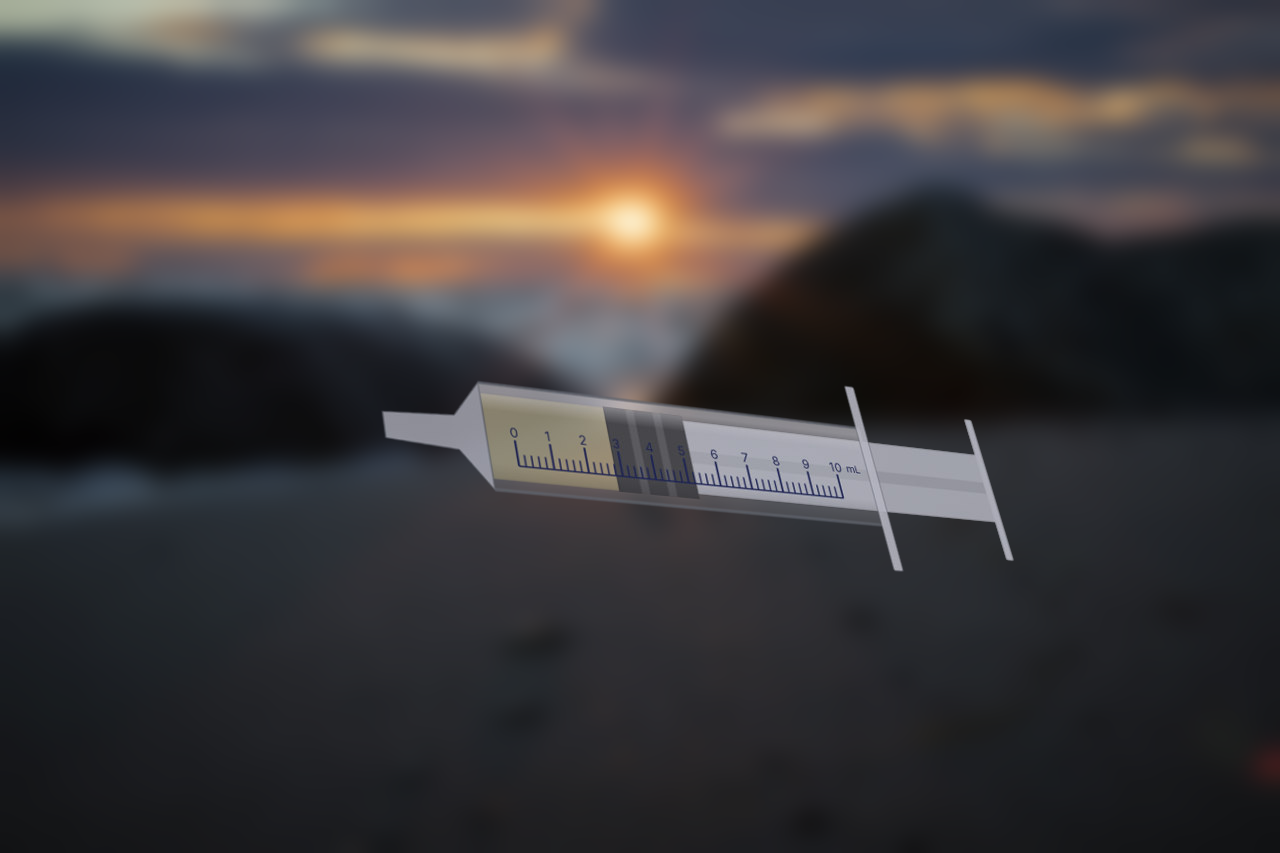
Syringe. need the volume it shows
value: 2.8 mL
